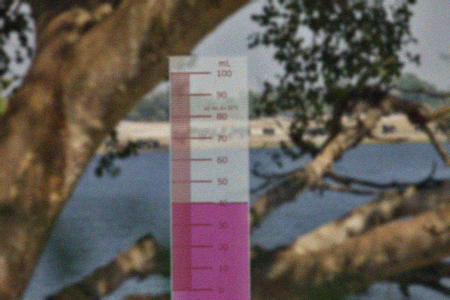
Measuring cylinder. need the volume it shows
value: 40 mL
